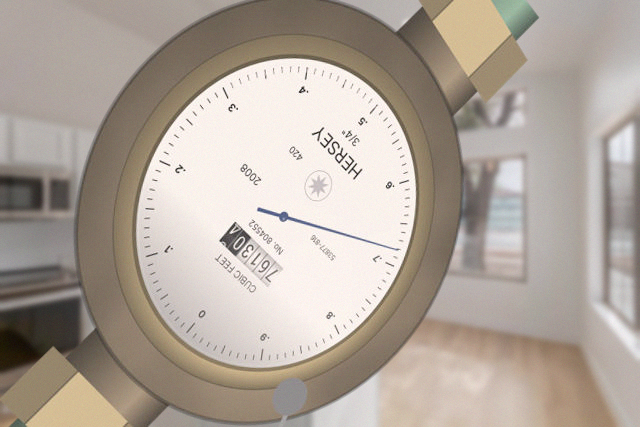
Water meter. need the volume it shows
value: 761303.68 ft³
